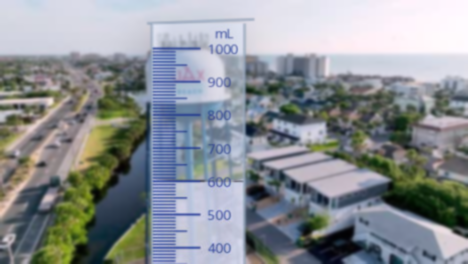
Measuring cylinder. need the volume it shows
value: 600 mL
